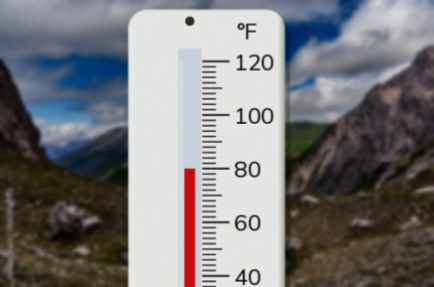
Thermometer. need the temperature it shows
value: 80 °F
